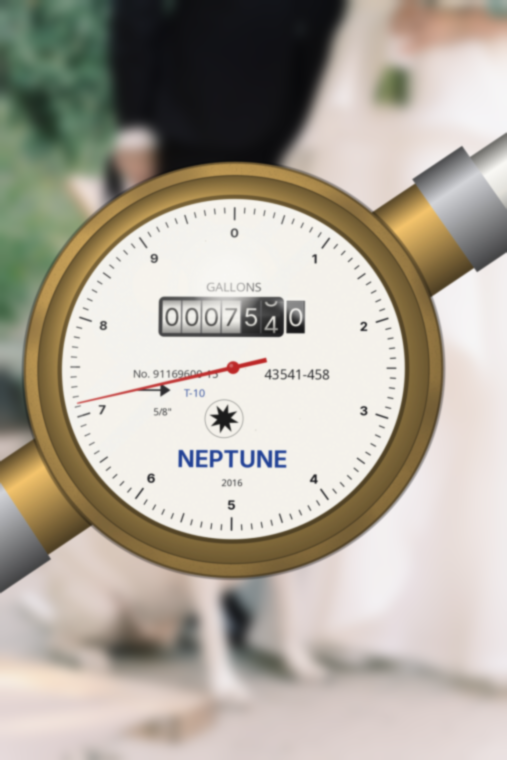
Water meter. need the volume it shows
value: 7537.1 gal
